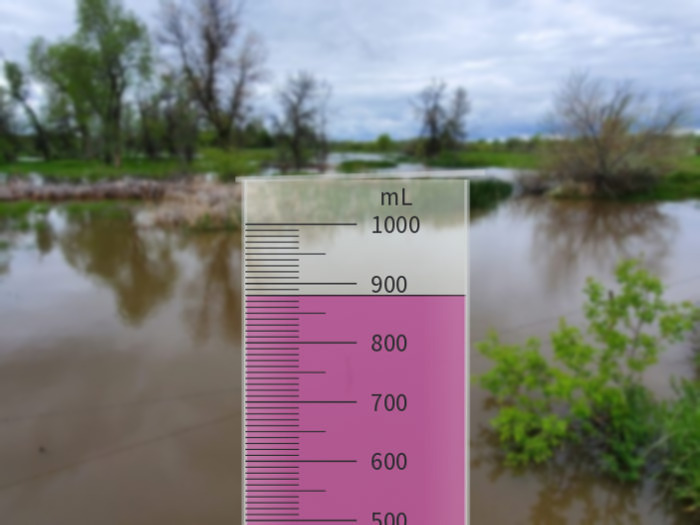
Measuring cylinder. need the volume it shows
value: 880 mL
